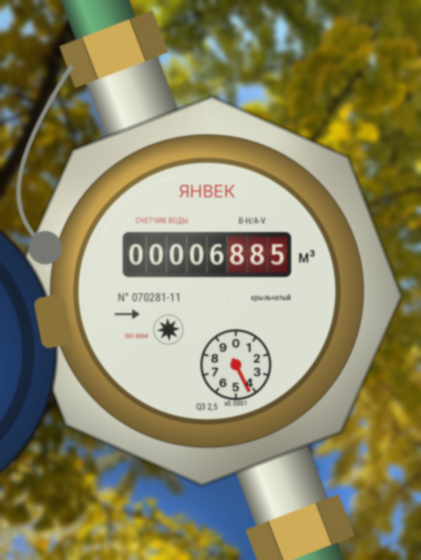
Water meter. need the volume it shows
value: 6.8854 m³
